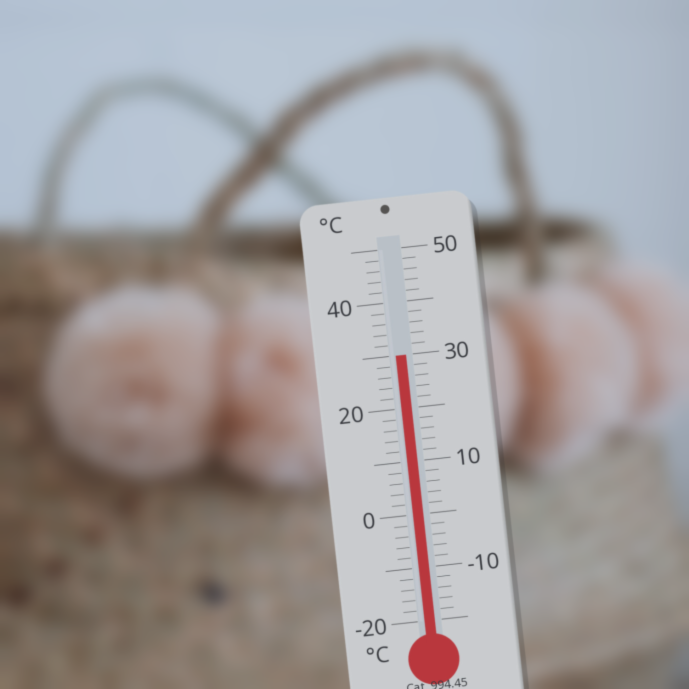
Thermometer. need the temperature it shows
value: 30 °C
